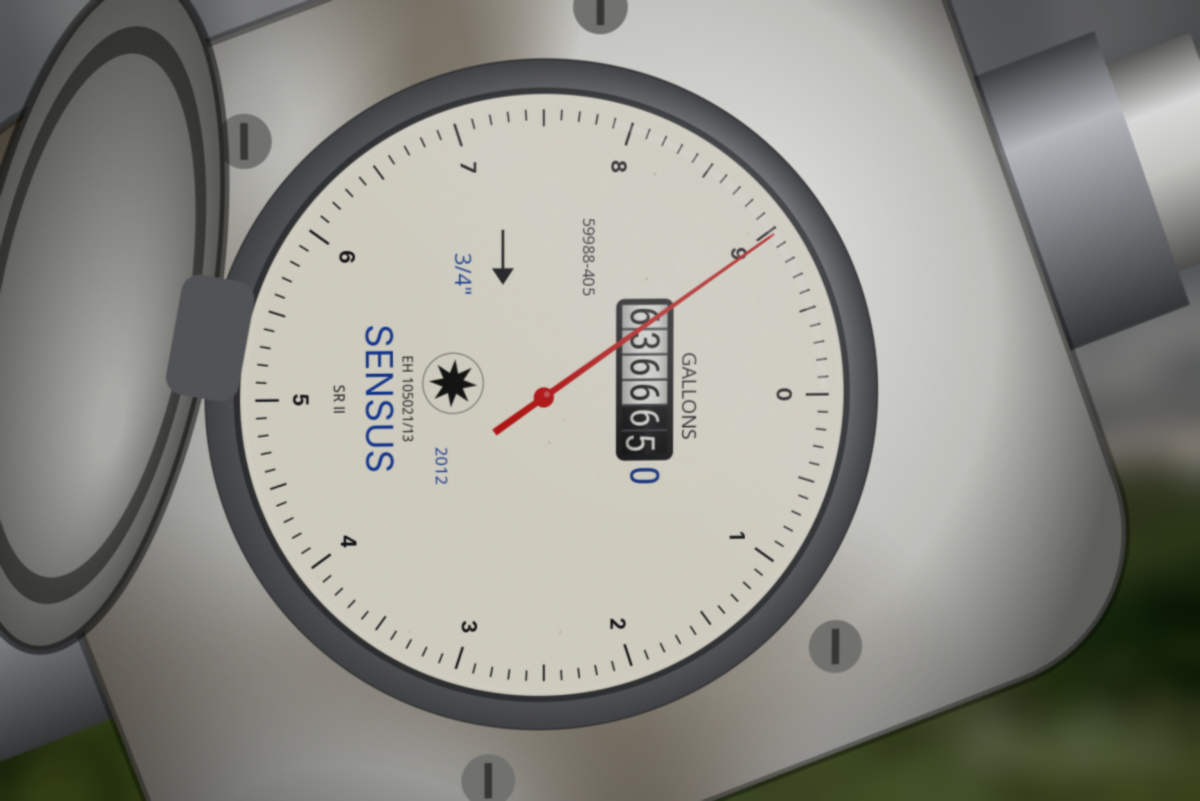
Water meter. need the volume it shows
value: 6366649.0 gal
